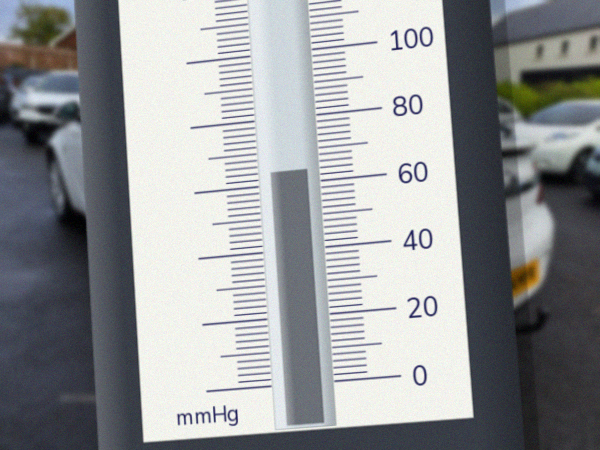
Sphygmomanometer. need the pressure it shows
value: 64 mmHg
